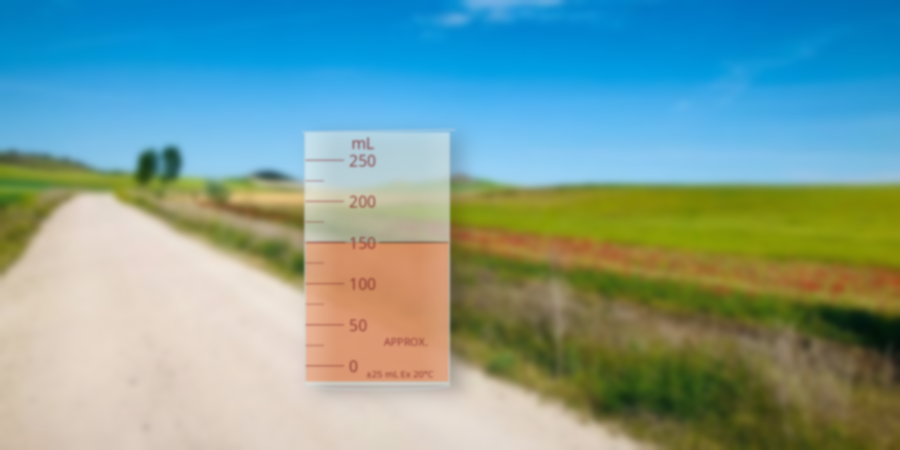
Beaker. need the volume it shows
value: 150 mL
